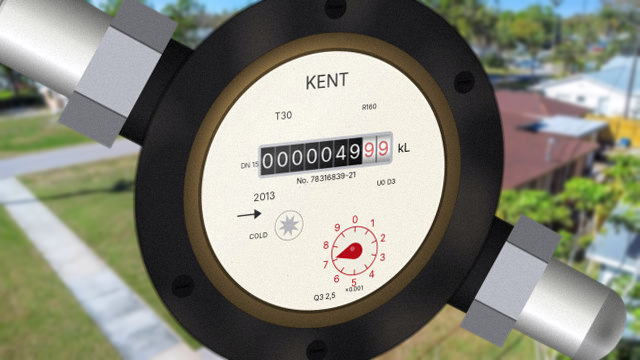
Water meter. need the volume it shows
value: 49.997 kL
